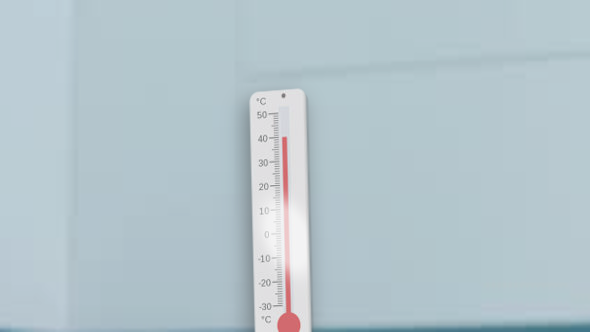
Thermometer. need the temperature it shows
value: 40 °C
